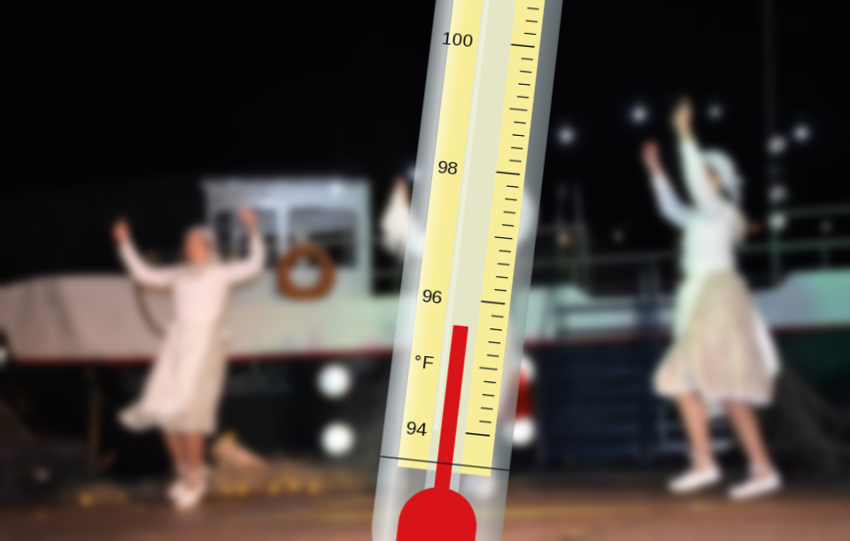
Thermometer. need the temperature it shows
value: 95.6 °F
